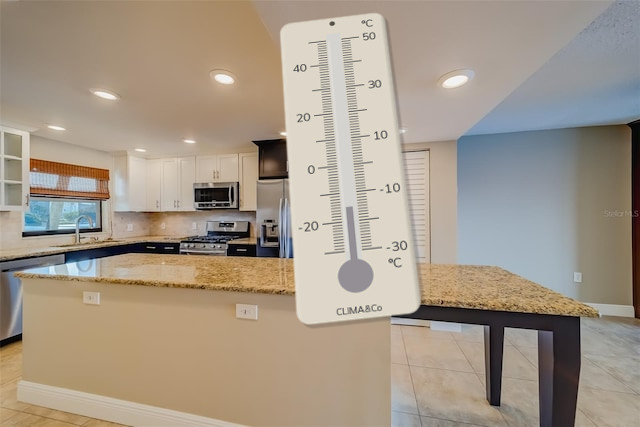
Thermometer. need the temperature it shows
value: -15 °C
